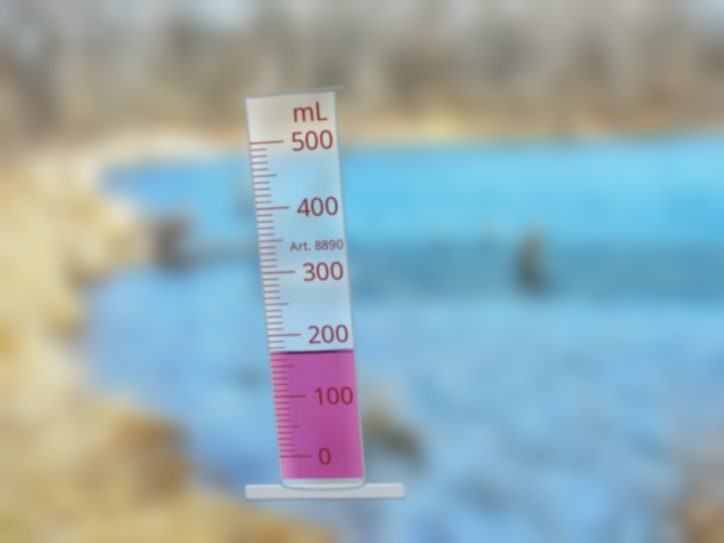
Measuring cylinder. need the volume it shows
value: 170 mL
